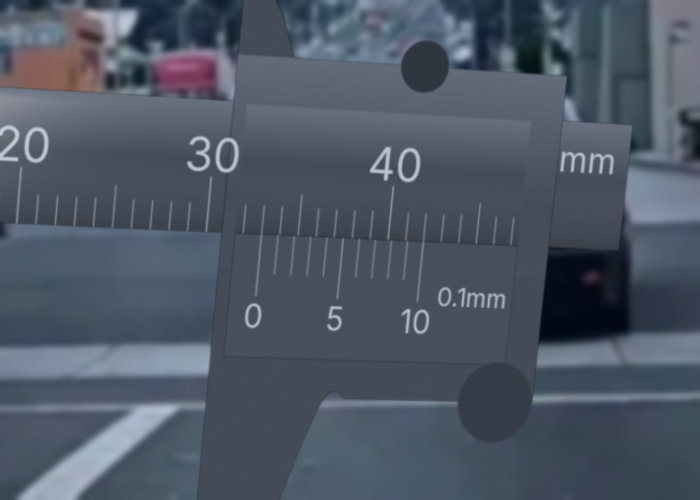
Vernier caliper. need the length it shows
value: 33.0 mm
